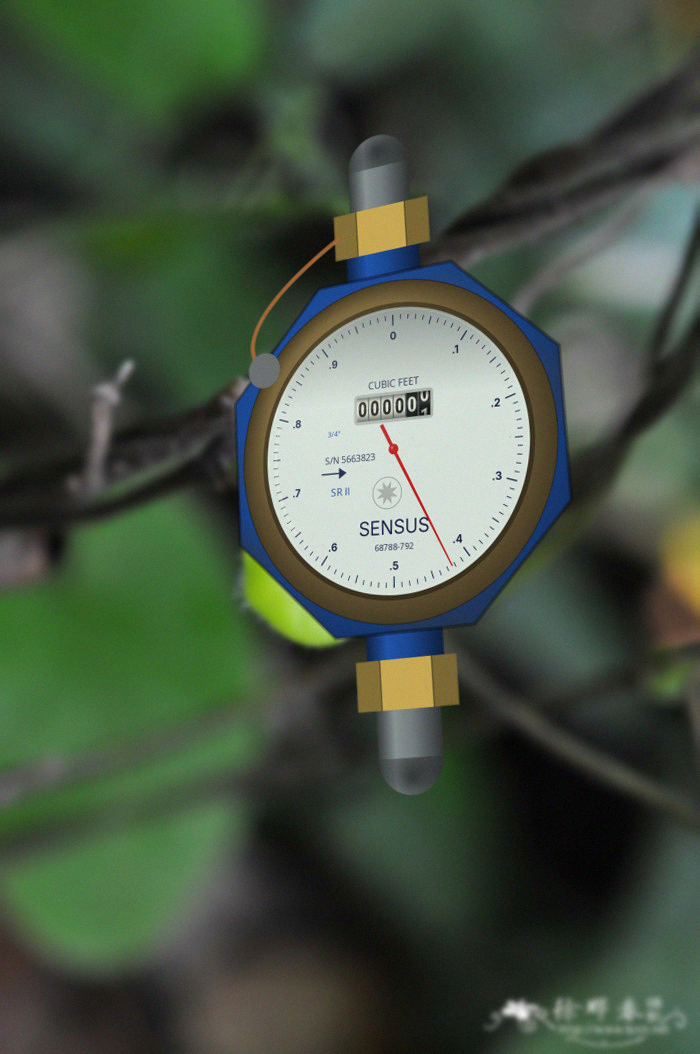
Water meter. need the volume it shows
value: 0.42 ft³
